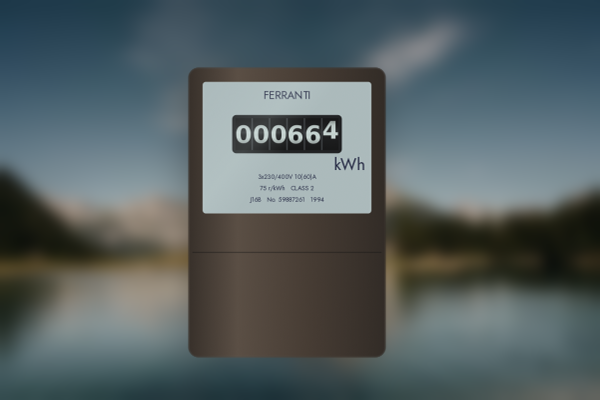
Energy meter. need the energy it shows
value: 664 kWh
